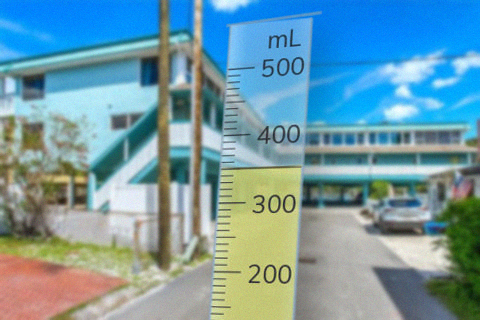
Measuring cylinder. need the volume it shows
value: 350 mL
